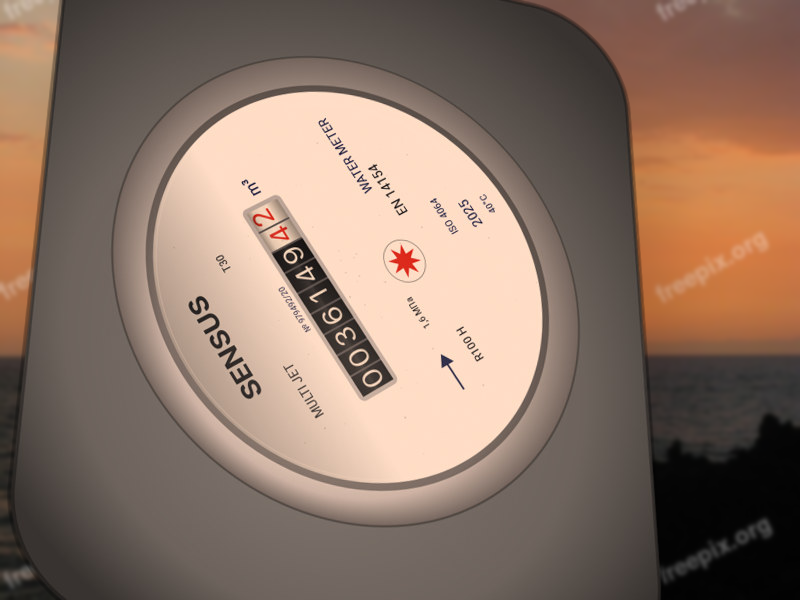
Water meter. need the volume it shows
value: 36149.42 m³
